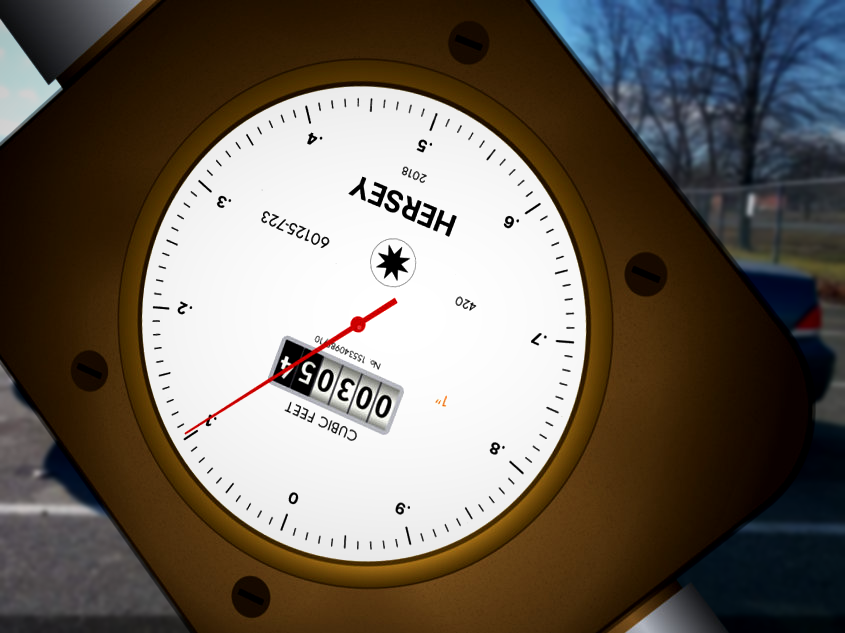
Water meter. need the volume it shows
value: 3054.10 ft³
